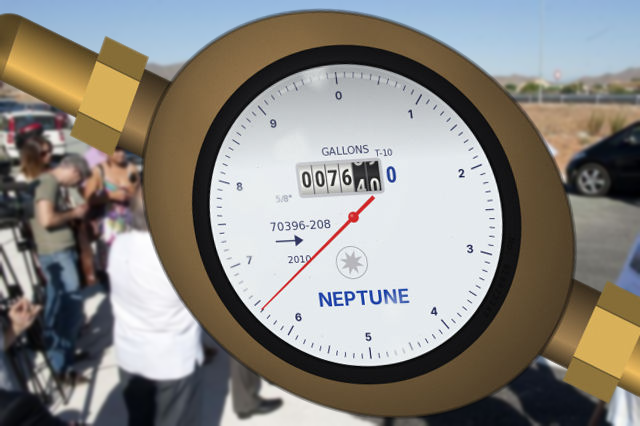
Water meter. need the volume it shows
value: 76396.4 gal
